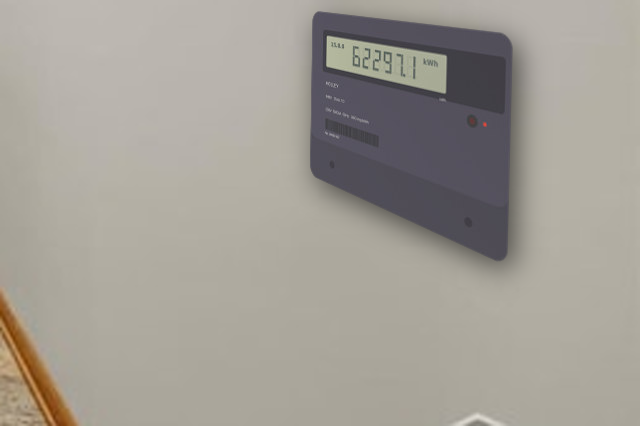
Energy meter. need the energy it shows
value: 62297.1 kWh
